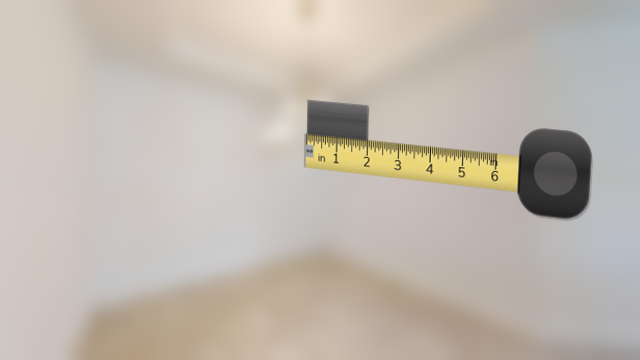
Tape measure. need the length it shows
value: 2 in
